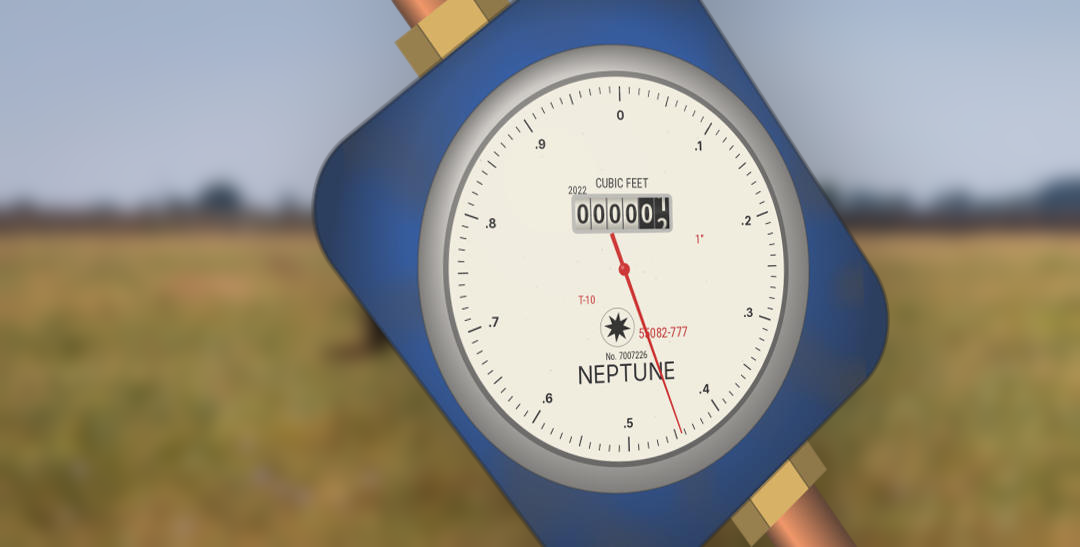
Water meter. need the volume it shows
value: 1.44 ft³
